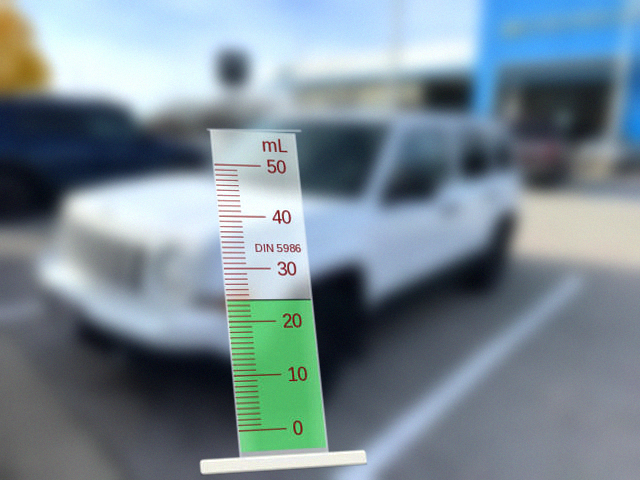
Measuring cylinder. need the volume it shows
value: 24 mL
